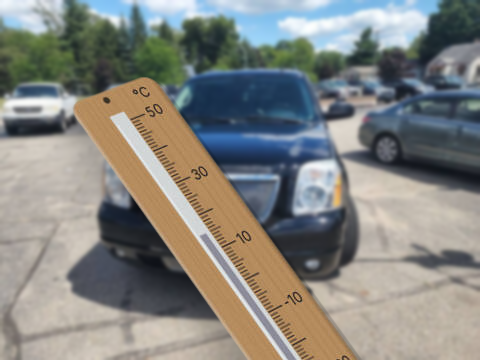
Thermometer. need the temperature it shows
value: 15 °C
